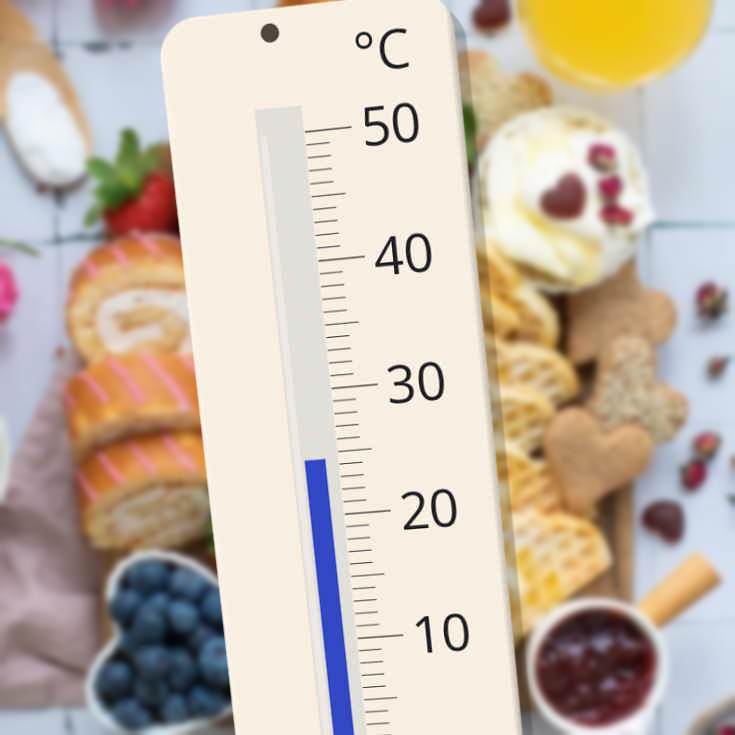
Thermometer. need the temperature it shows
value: 24.5 °C
